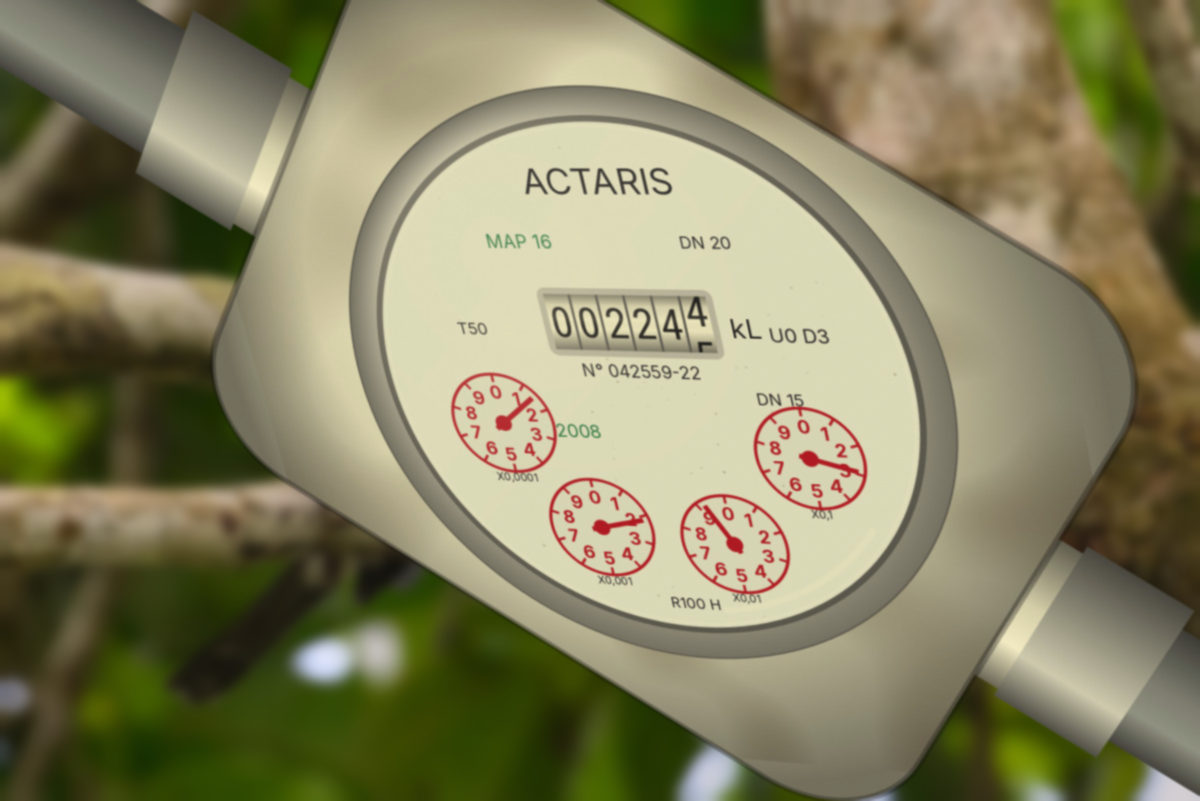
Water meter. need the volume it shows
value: 2244.2921 kL
